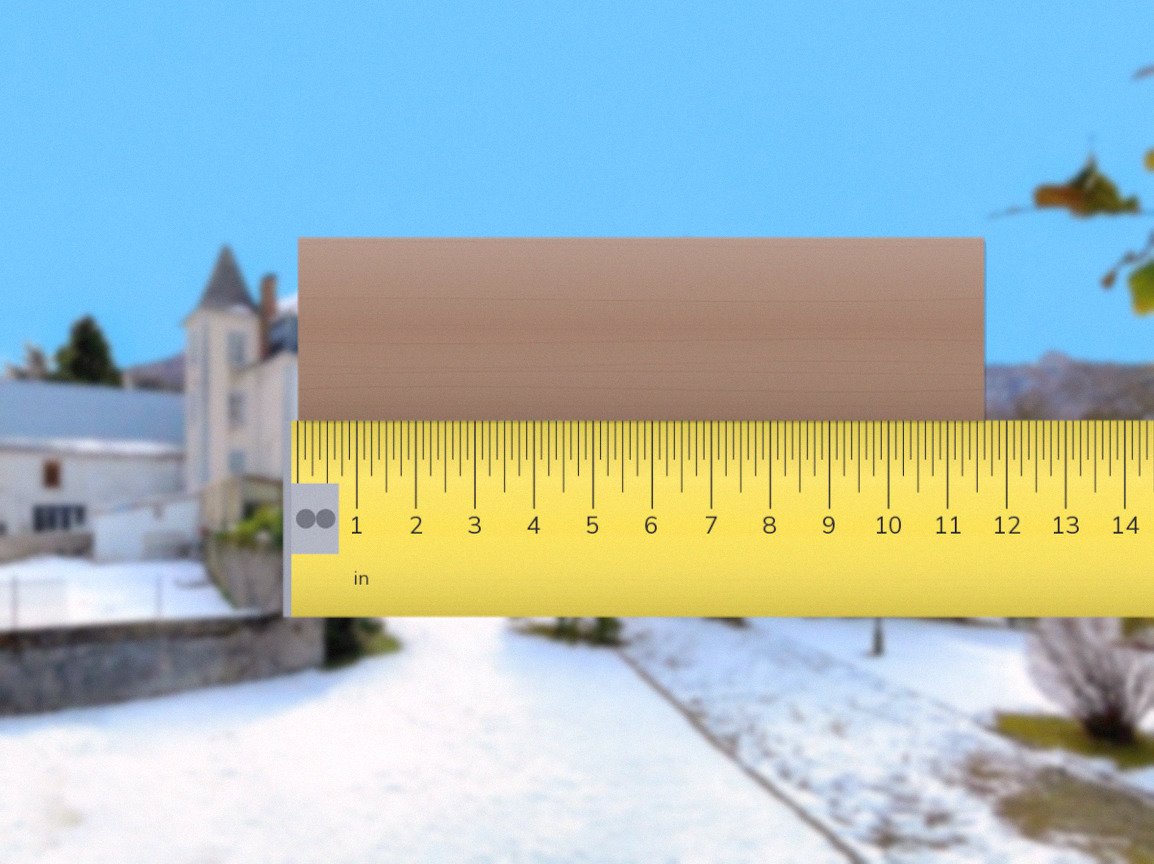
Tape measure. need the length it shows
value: 11.625 in
